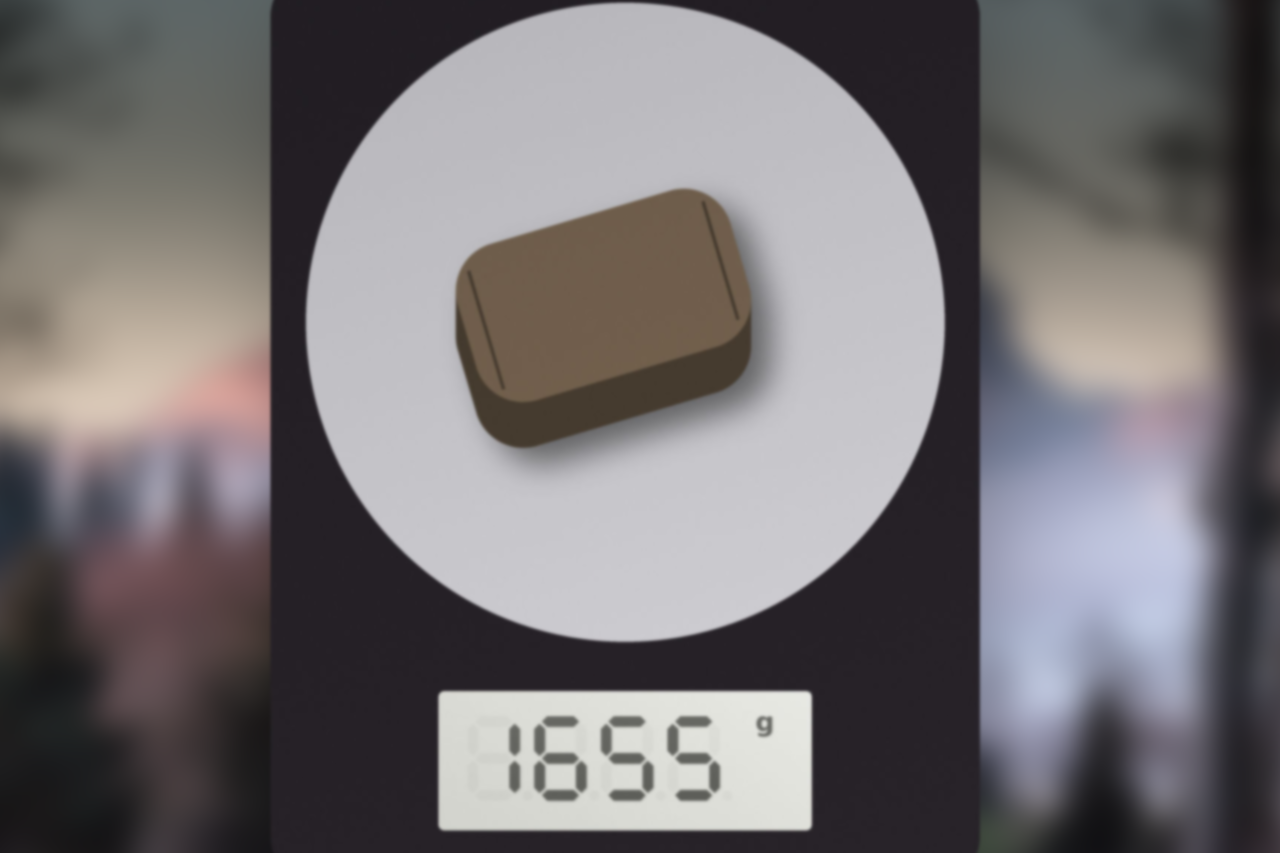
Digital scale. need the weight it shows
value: 1655 g
